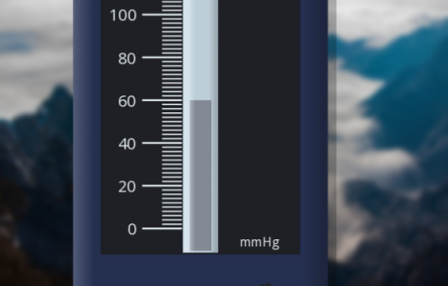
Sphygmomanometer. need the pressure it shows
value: 60 mmHg
